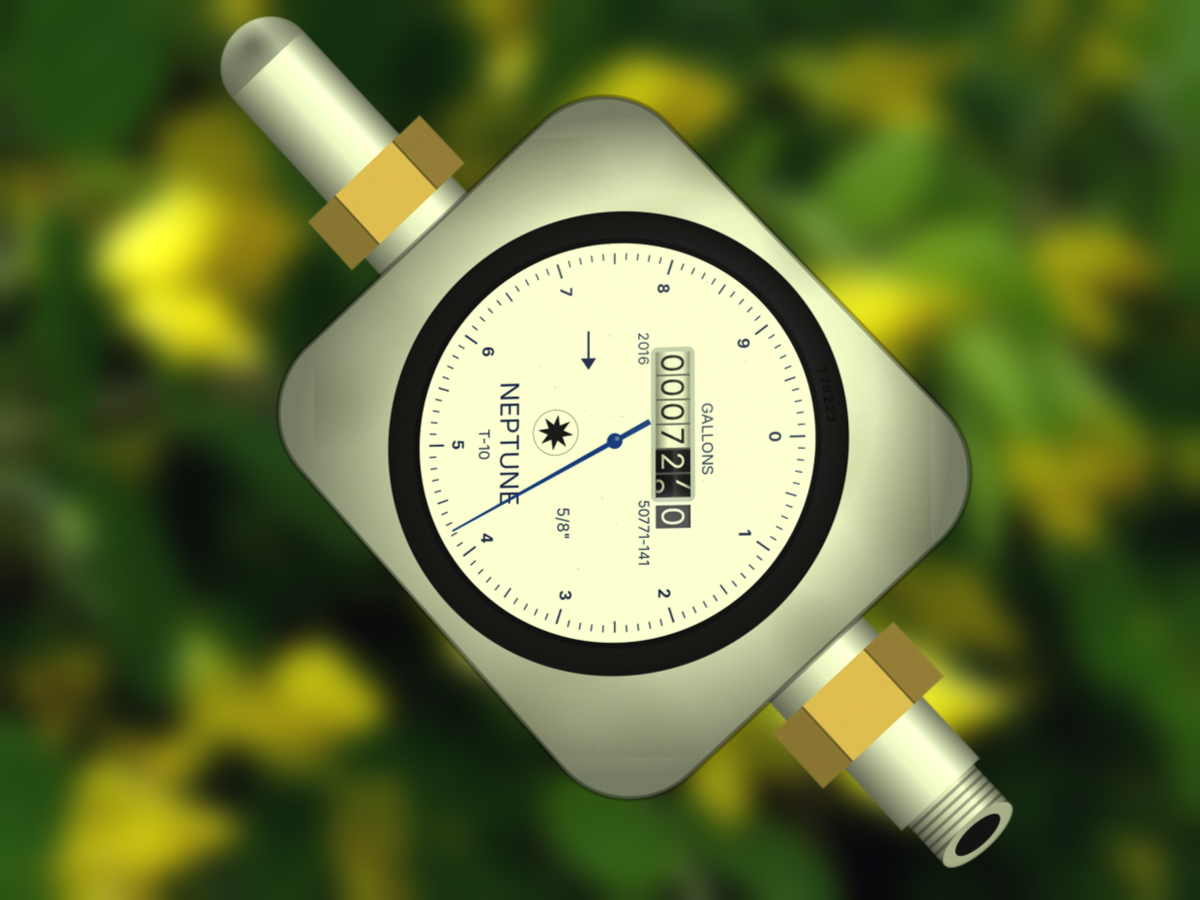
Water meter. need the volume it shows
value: 7274.2 gal
